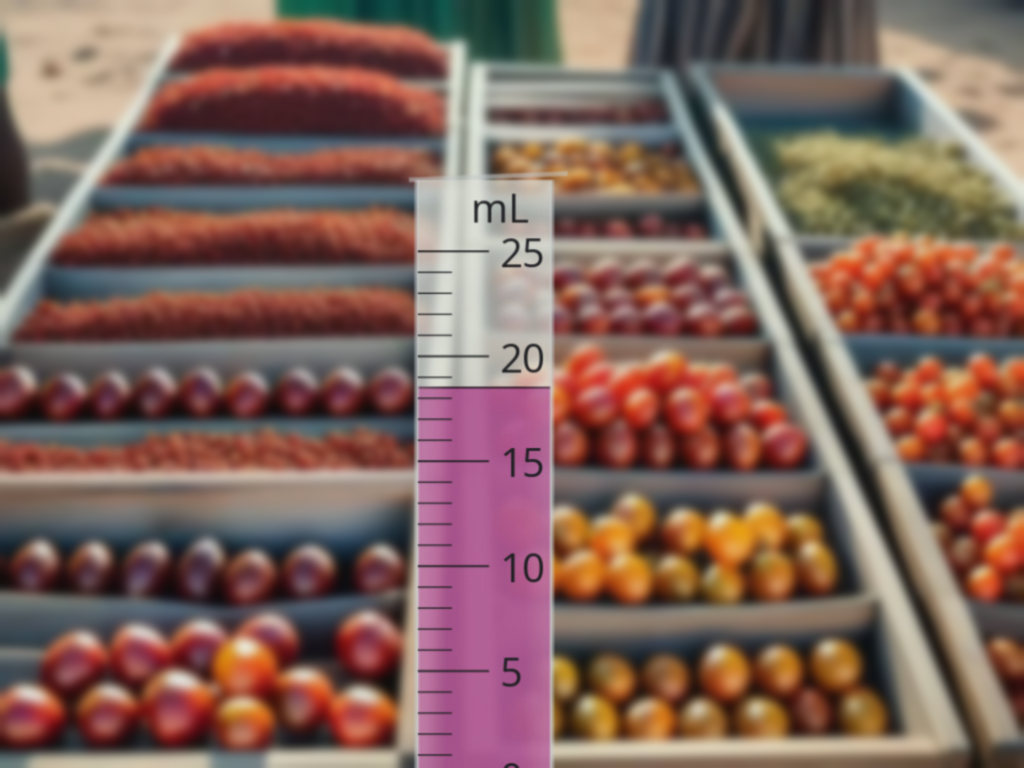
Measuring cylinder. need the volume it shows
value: 18.5 mL
